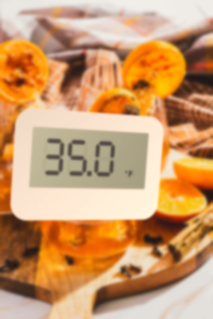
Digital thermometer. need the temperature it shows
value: 35.0 °F
